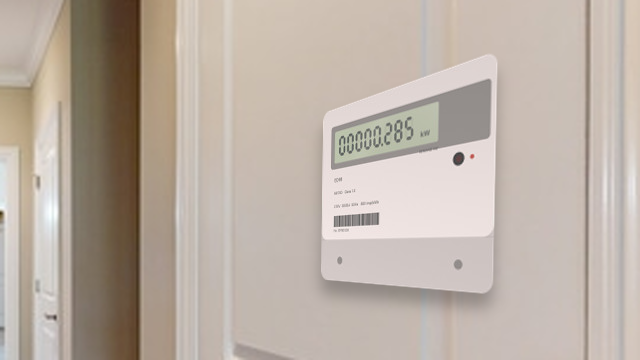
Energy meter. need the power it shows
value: 0.285 kW
